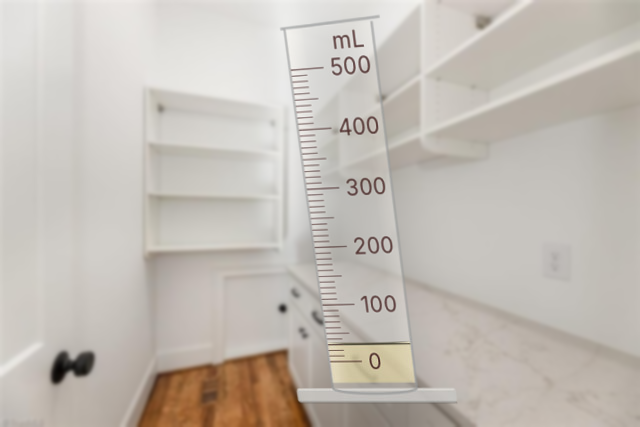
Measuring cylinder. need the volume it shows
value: 30 mL
